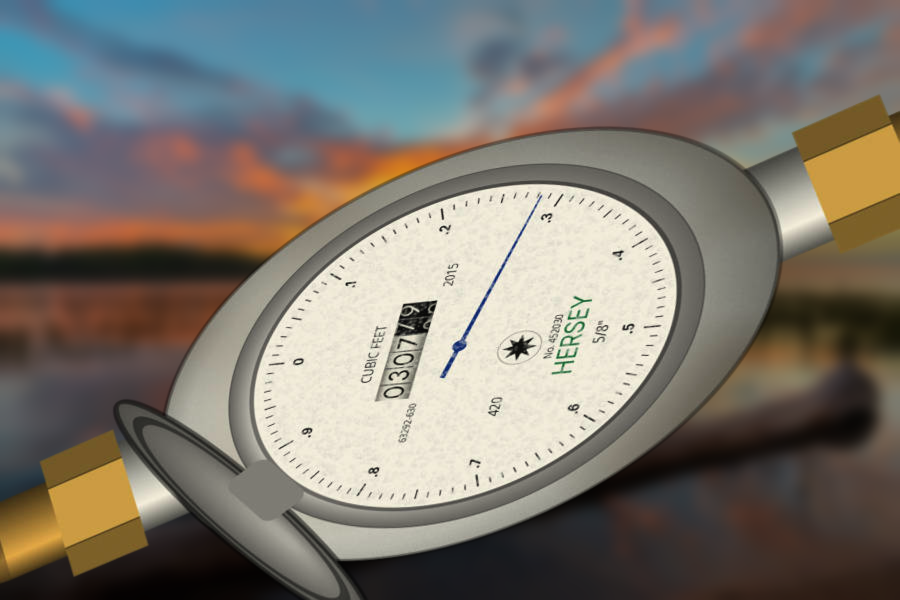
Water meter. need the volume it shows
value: 30779.28 ft³
